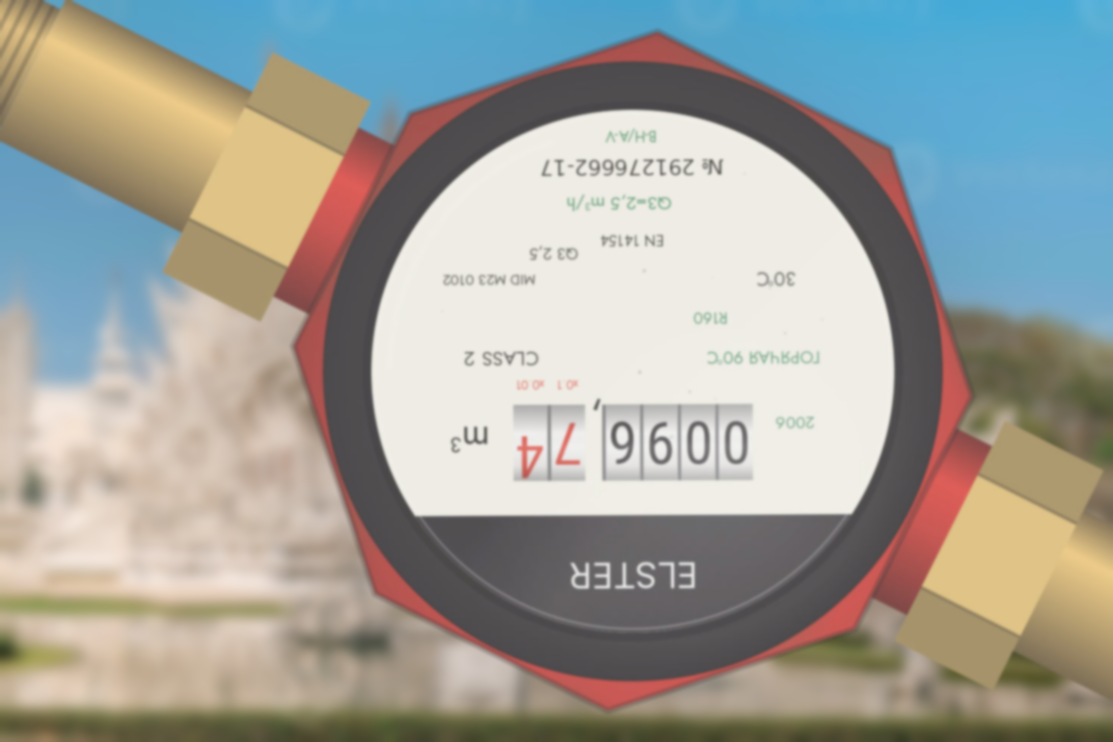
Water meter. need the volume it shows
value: 96.74 m³
